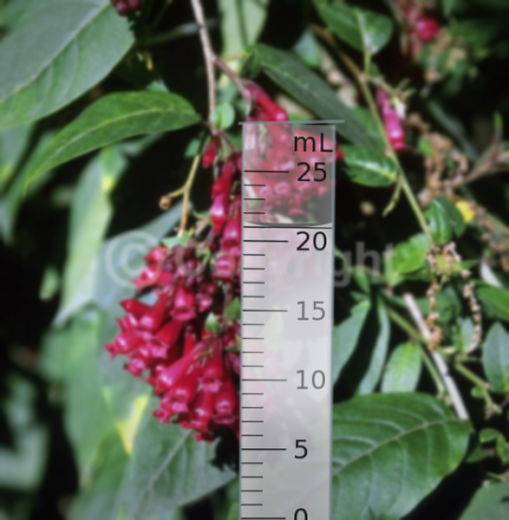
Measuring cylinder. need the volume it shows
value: 21 mL
